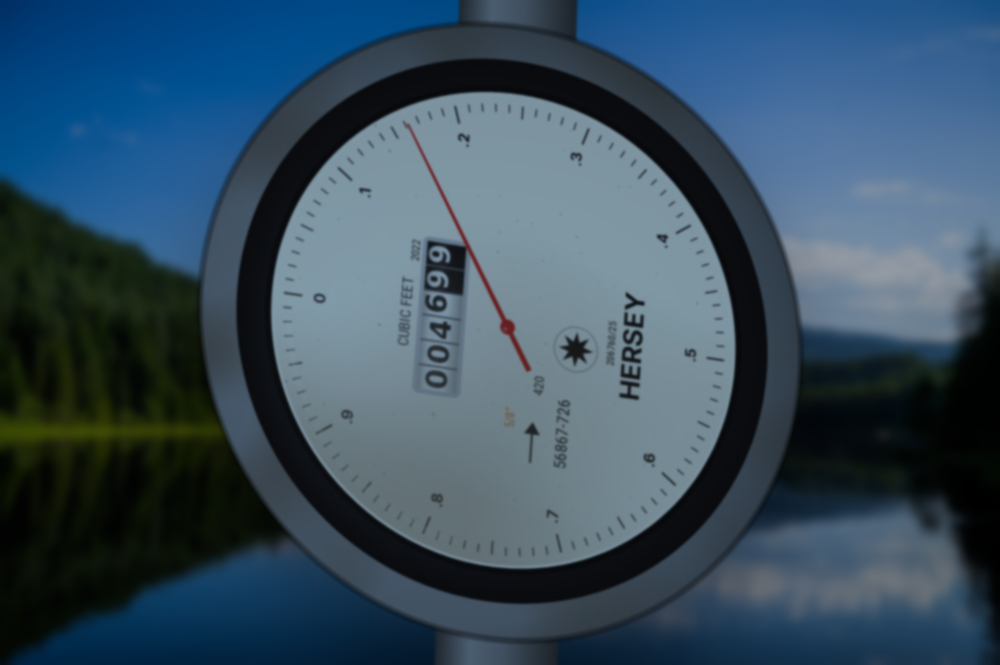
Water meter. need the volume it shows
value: 4699.16 ft³
